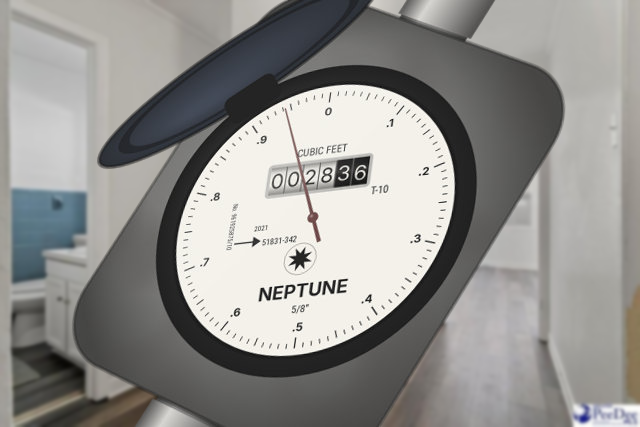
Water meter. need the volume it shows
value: 2835.94 ft³
